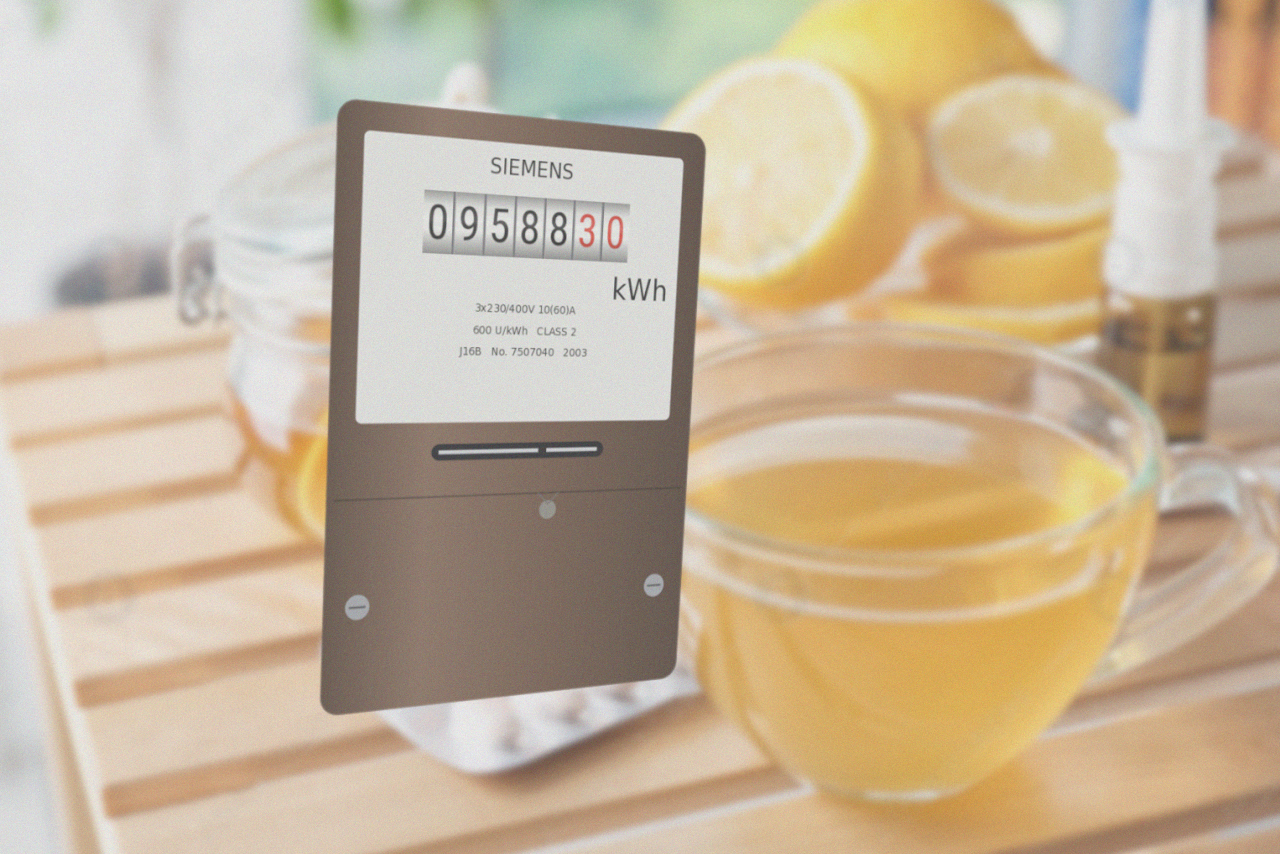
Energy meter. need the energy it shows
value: 9588.30 kWh
